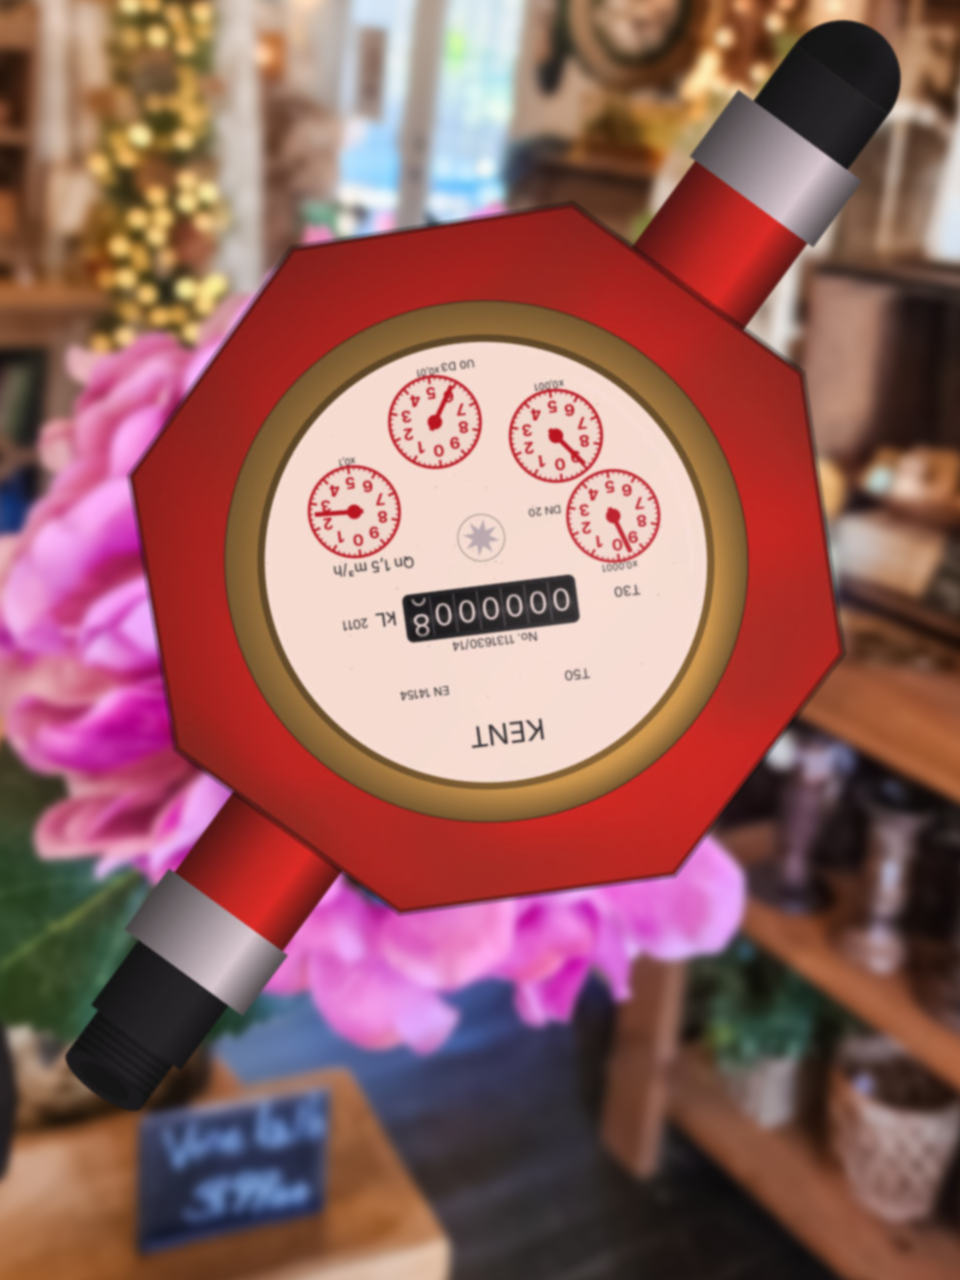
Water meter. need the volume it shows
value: 8.2589 kL
